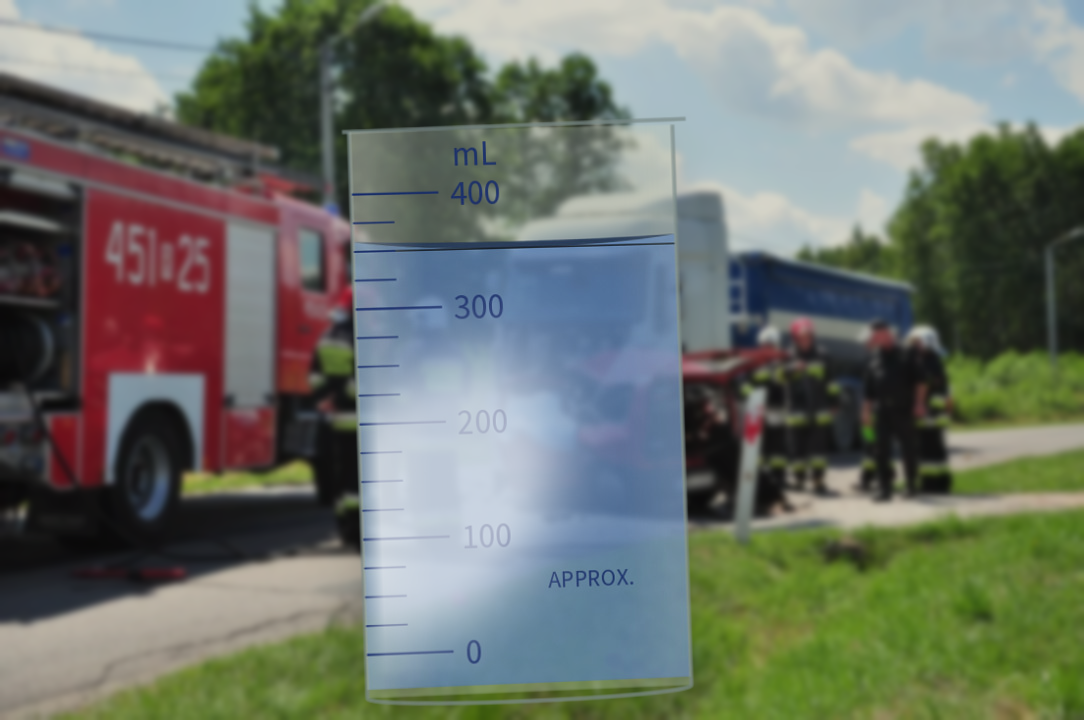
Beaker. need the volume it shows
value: 350 mL
